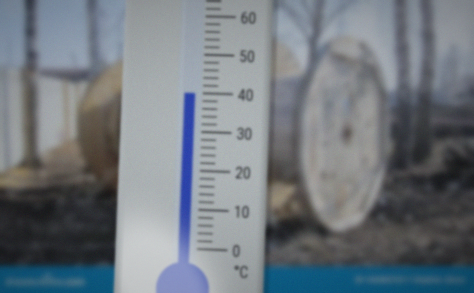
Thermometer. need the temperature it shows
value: 40 °C
